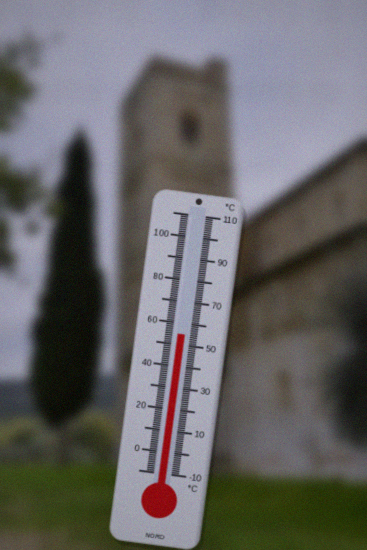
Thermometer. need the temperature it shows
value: 55 °C
